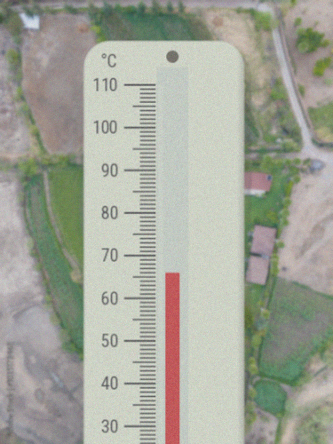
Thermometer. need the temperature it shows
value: 66 °C
